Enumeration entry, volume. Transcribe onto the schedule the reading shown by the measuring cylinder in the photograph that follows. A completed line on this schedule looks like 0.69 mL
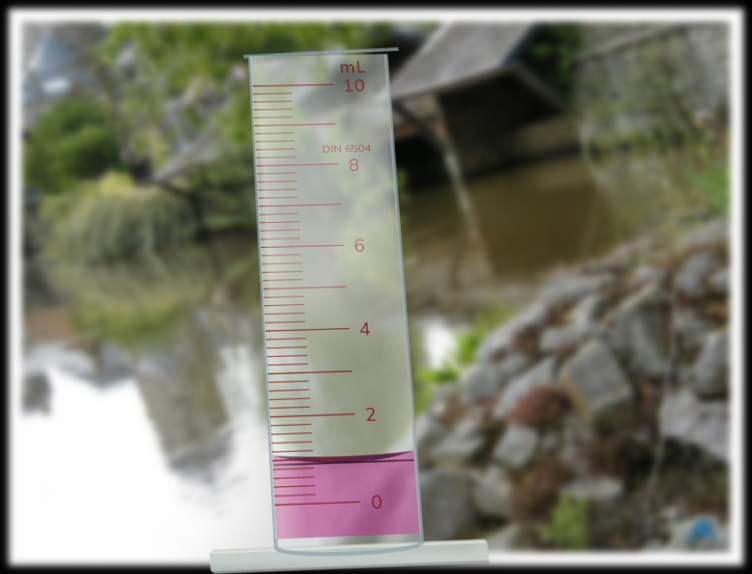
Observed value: 0.9 mL
